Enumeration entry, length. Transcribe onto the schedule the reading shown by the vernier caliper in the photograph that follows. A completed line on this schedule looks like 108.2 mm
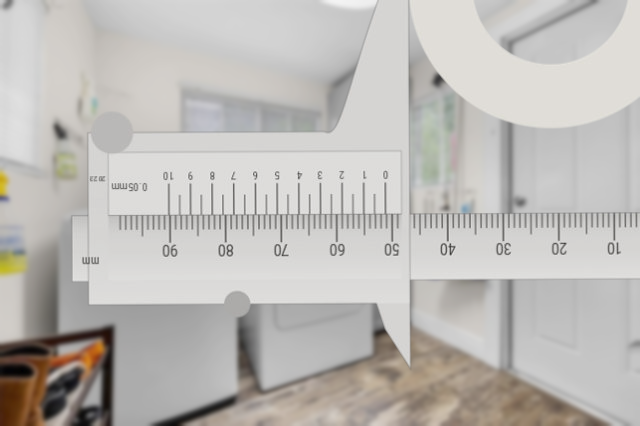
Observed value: 51.2 mm
